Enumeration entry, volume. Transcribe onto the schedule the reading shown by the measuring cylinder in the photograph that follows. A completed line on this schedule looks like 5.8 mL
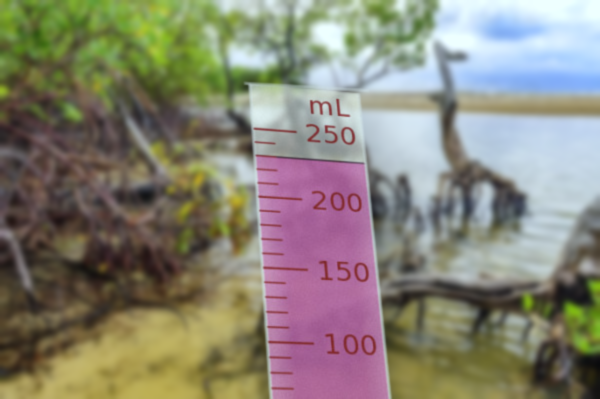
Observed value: 230 mL
